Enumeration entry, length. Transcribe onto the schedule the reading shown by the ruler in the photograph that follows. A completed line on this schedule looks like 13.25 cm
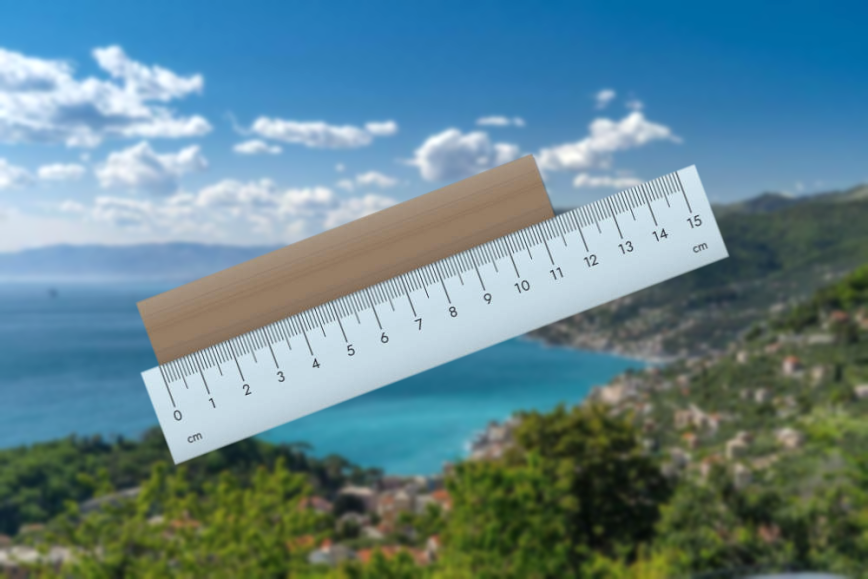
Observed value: 11.5 cm
